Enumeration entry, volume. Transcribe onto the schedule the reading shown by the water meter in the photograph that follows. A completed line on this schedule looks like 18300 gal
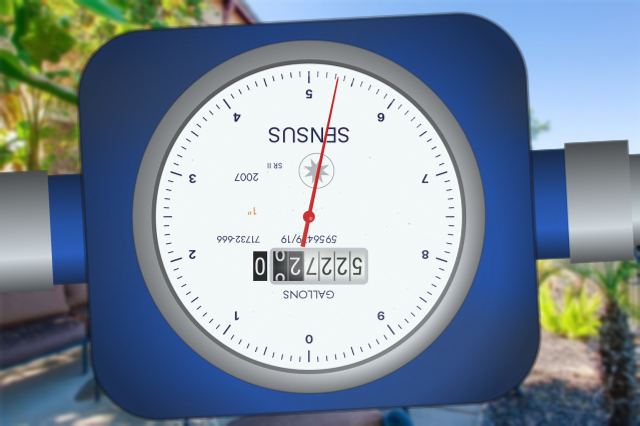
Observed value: 5227285.3 gal
